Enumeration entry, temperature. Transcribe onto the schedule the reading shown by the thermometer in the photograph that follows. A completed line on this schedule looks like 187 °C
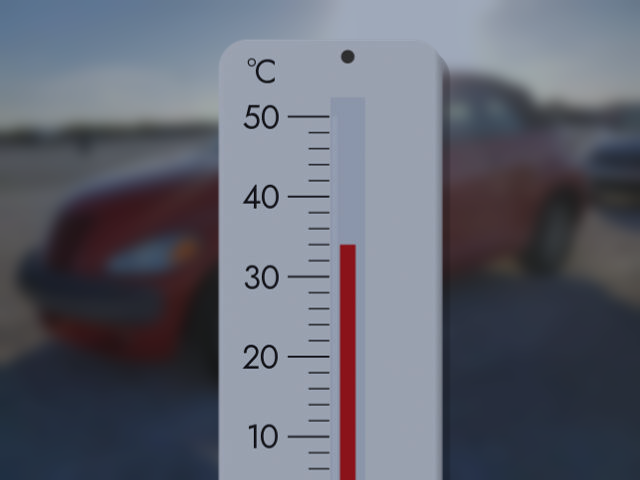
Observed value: 34 °C
